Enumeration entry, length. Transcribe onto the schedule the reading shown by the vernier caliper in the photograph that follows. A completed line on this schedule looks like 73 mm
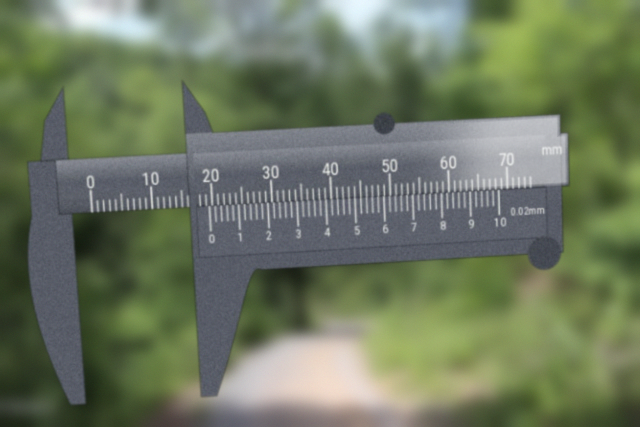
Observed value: 19.5 mm
